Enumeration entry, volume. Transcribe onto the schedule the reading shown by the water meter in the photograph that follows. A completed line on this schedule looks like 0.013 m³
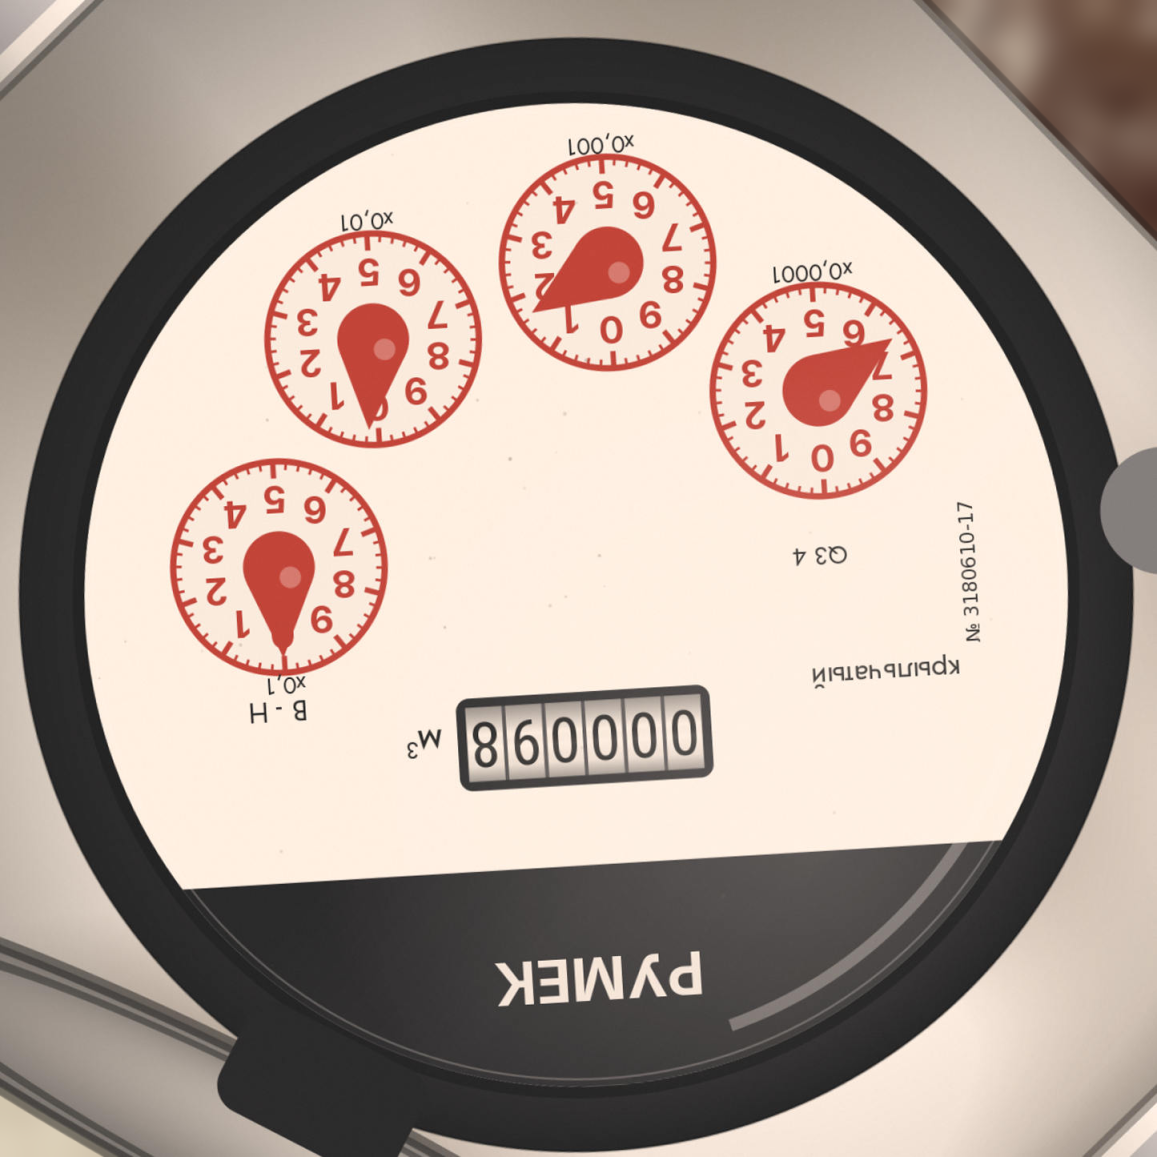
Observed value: 98.0016 m³
